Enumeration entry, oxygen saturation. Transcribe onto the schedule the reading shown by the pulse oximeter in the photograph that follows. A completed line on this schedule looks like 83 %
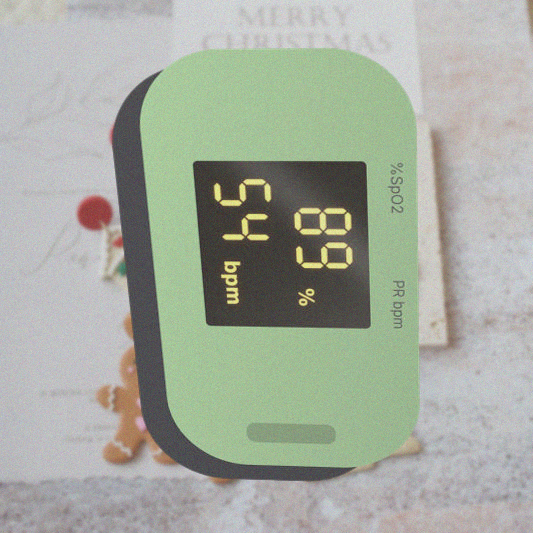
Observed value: 89 %
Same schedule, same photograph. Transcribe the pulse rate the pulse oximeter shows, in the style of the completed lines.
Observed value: 54 bpm
